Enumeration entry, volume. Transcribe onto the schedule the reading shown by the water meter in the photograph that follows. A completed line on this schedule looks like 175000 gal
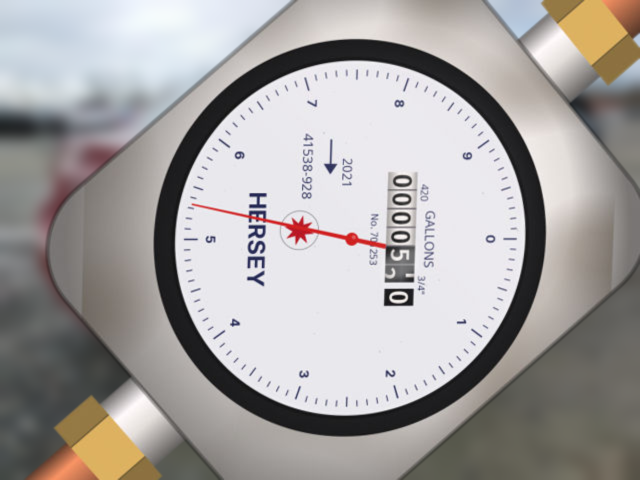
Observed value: 515.3 gal
